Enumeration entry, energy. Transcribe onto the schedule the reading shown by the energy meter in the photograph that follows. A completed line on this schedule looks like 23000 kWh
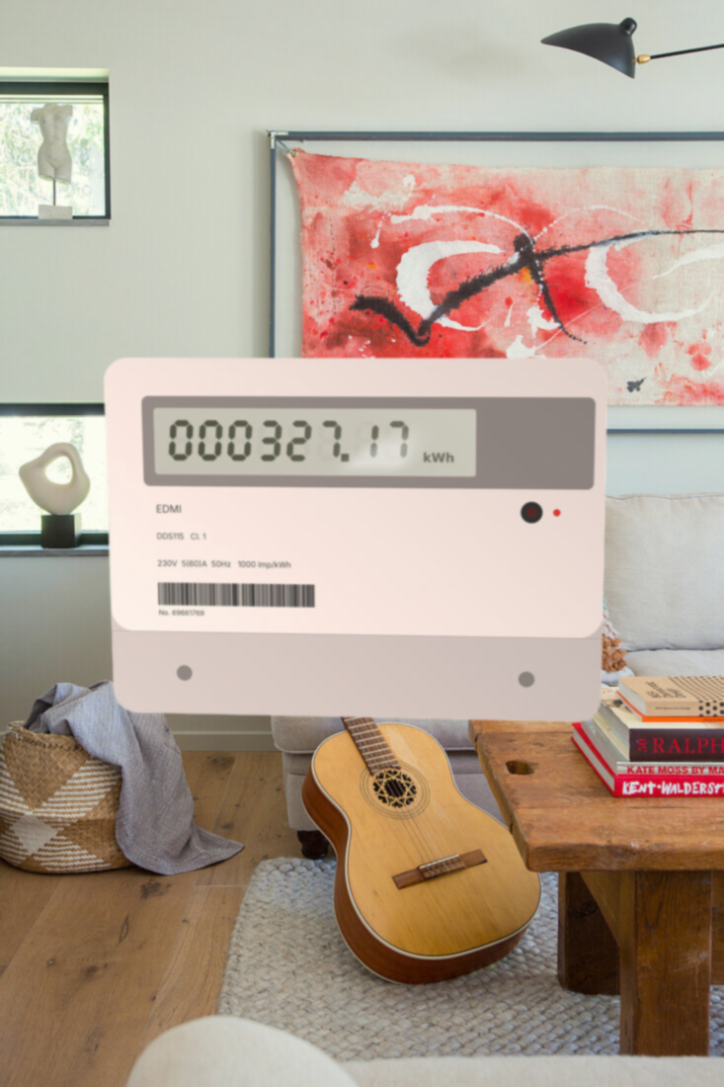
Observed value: 327.17 kWh
